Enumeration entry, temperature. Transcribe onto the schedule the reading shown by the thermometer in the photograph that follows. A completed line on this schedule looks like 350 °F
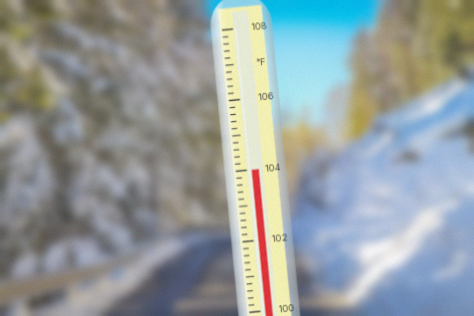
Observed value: 104 °F
